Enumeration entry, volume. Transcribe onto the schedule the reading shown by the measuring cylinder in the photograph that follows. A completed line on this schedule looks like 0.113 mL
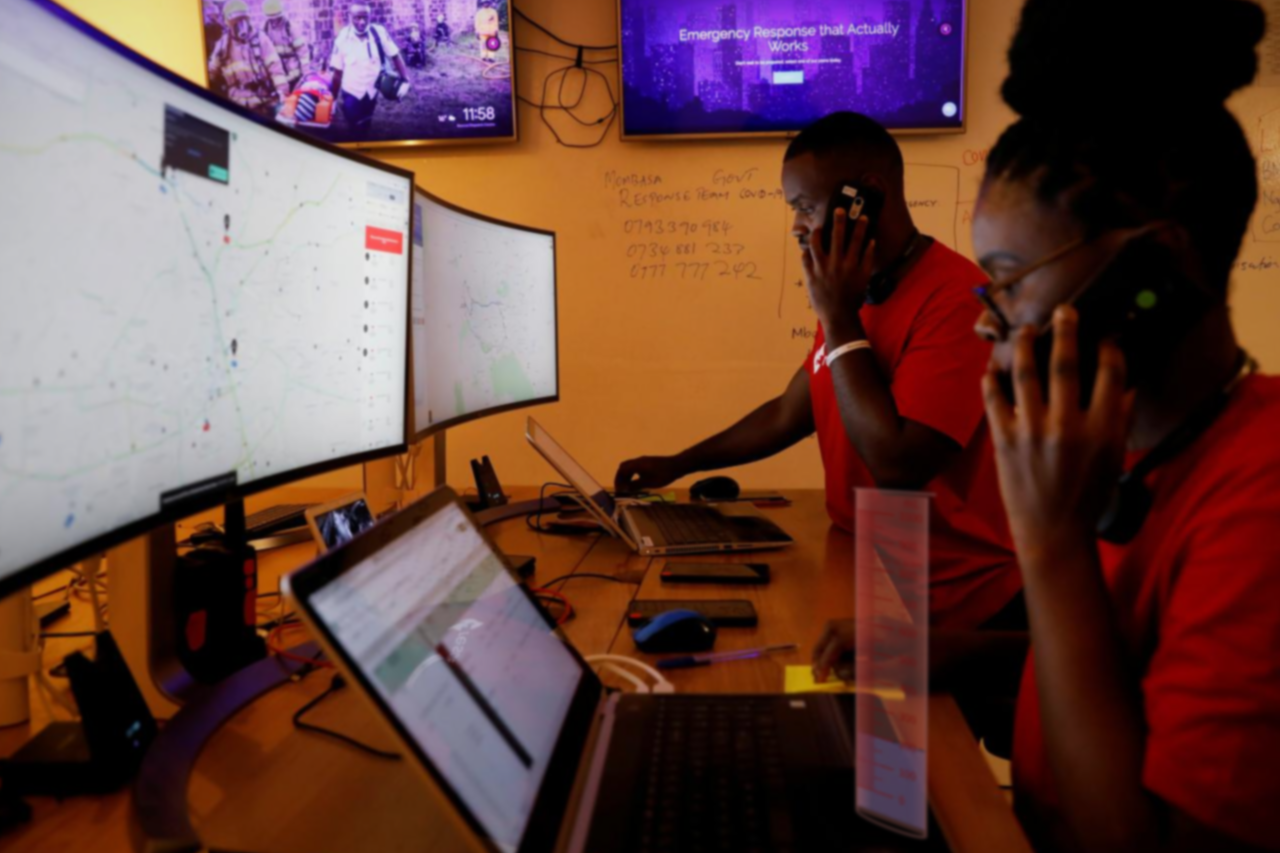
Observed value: 200 mL
